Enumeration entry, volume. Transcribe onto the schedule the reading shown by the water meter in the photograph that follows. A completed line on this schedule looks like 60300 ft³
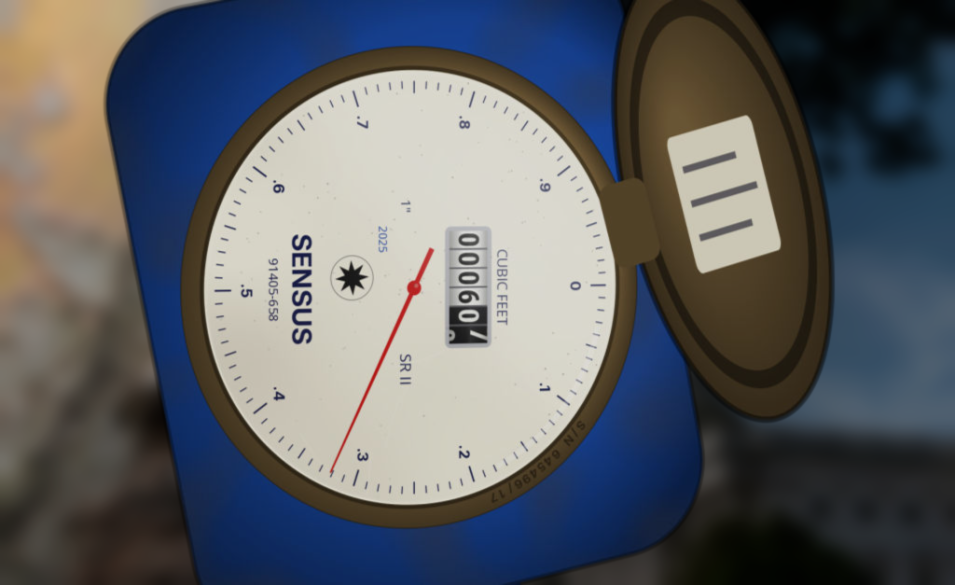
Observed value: 607.32 ft³
